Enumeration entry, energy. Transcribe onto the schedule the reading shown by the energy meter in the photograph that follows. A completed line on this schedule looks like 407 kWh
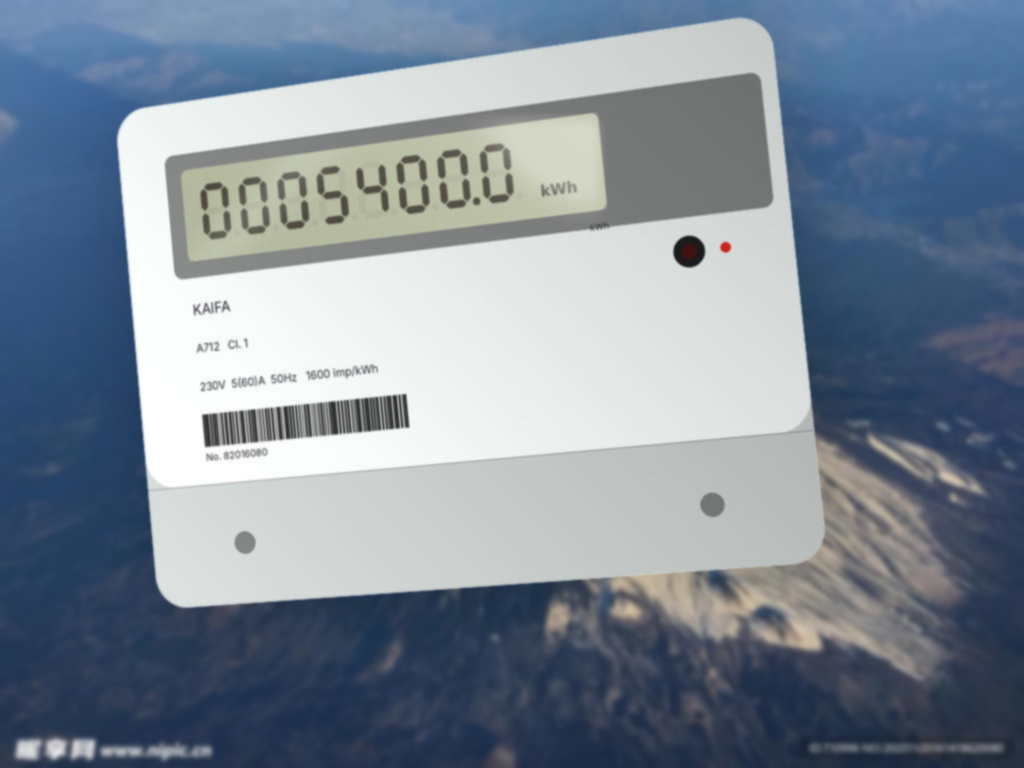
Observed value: 5400.0 kWh
